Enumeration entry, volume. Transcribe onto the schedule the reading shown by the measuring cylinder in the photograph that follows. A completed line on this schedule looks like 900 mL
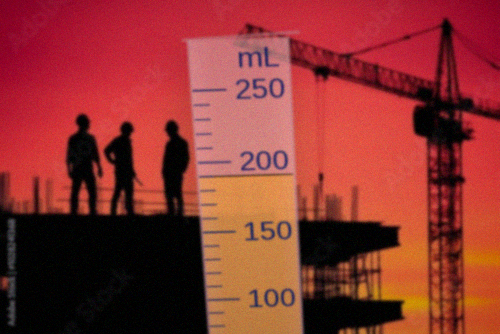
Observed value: 190 mL
